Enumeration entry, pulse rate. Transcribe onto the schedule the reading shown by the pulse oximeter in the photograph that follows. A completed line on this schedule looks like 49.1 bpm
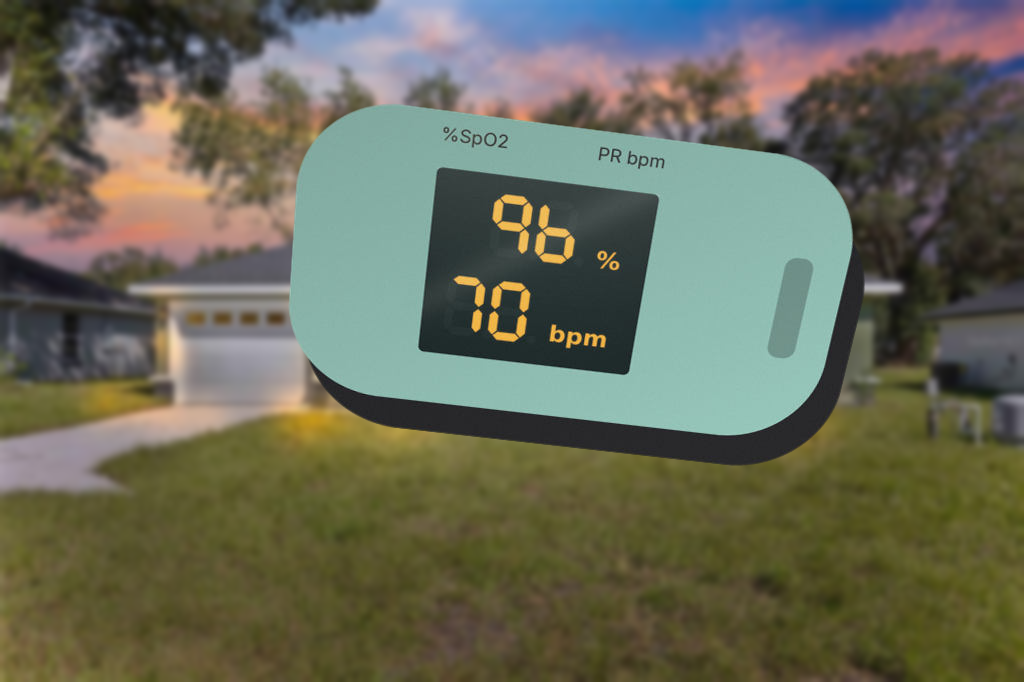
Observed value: 70 bpm
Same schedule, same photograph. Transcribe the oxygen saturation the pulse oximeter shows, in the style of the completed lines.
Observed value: 96 %
